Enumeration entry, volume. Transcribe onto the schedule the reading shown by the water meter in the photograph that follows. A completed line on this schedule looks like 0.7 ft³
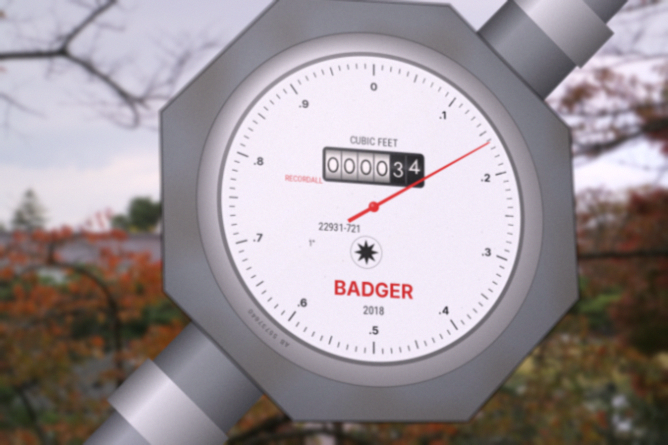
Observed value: 34.16 ft³
